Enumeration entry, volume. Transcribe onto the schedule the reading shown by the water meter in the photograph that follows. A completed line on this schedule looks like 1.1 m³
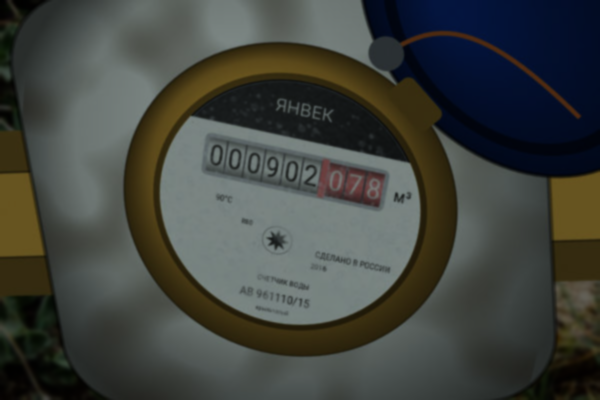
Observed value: 902.078 m³
